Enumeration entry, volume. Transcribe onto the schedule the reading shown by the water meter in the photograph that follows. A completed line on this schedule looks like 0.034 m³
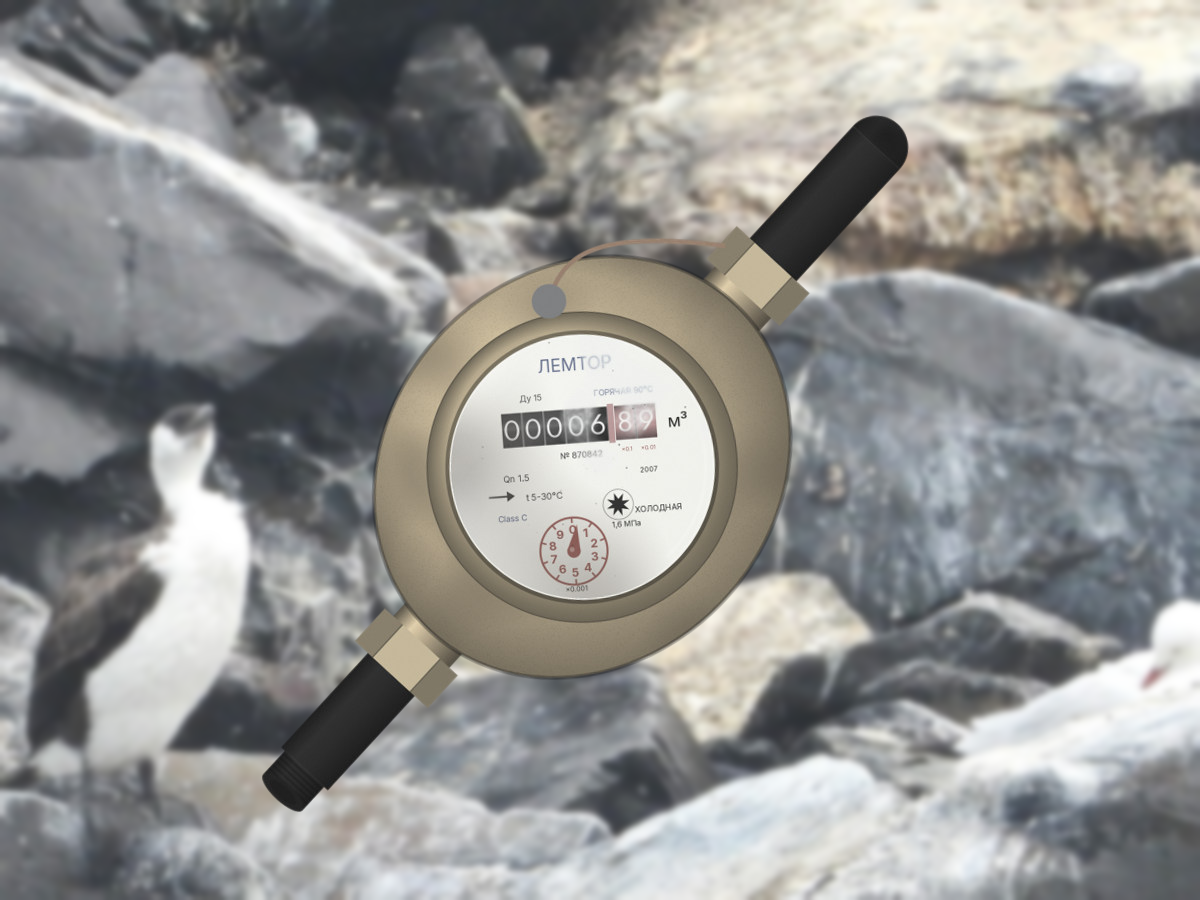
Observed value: 6.890 m³
